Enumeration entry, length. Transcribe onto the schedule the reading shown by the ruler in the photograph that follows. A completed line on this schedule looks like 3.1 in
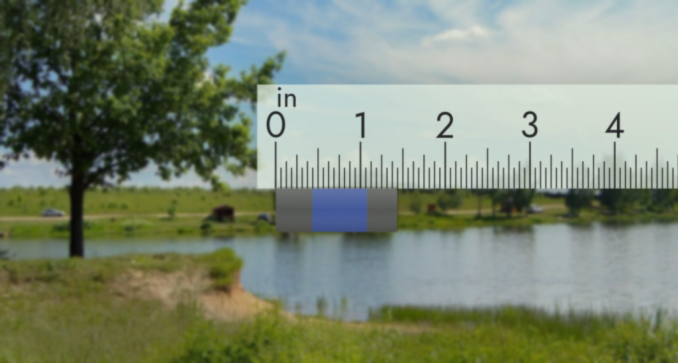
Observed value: 1.4375 in
